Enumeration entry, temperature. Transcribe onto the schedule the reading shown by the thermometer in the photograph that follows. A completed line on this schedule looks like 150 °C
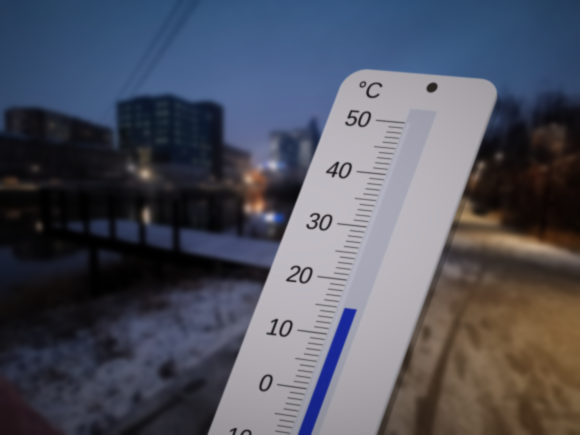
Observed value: 15 °C
